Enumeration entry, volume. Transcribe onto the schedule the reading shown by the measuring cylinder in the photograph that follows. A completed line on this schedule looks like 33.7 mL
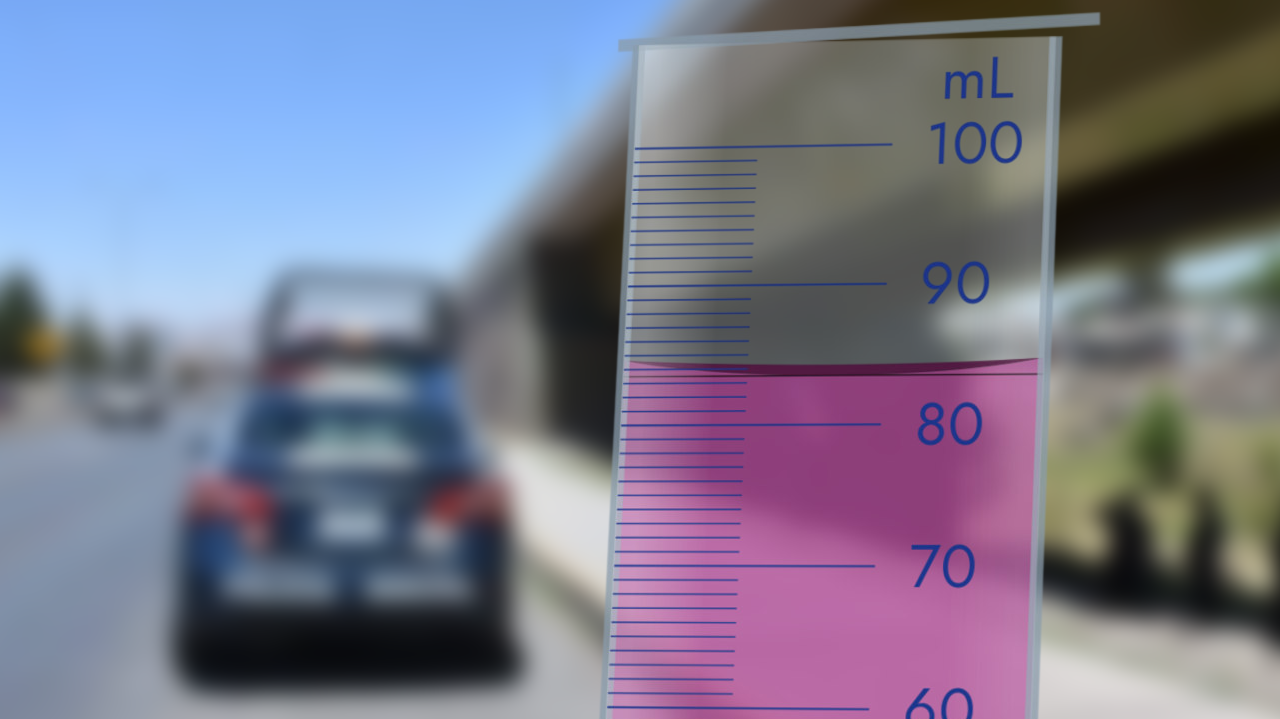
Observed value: 83.5 mL
